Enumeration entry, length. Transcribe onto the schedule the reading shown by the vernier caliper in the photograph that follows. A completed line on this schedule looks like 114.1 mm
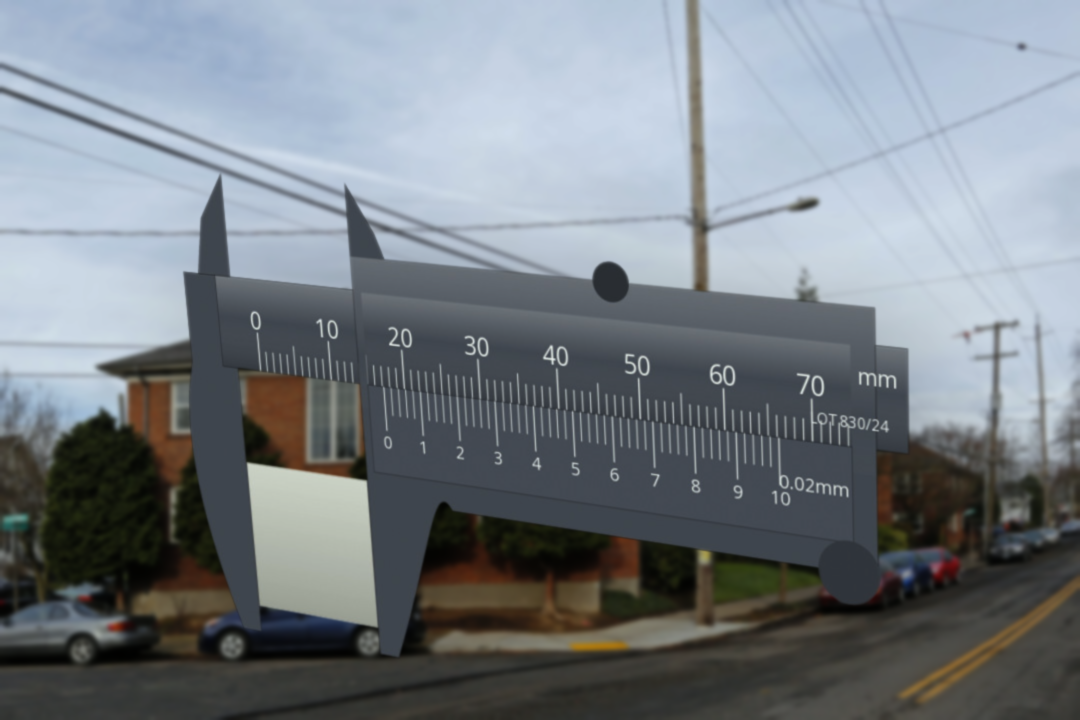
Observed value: 17.2 mm
